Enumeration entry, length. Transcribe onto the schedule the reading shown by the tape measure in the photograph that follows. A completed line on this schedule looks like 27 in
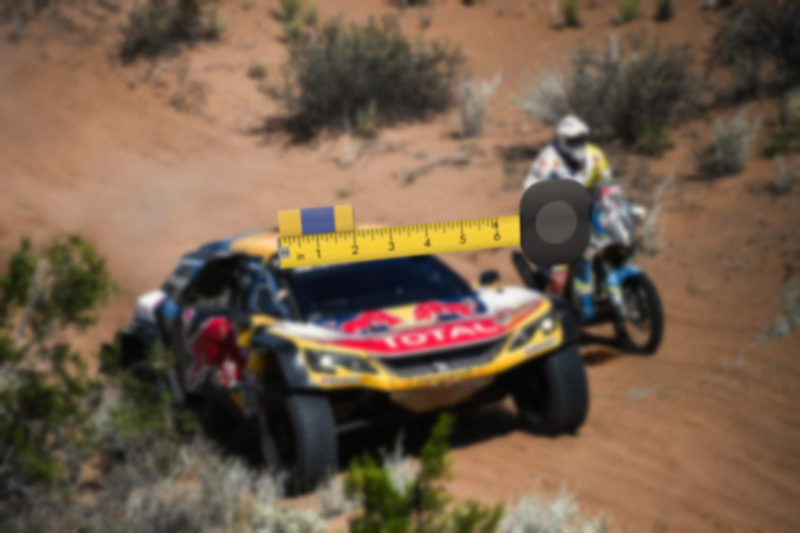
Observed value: 2 in
